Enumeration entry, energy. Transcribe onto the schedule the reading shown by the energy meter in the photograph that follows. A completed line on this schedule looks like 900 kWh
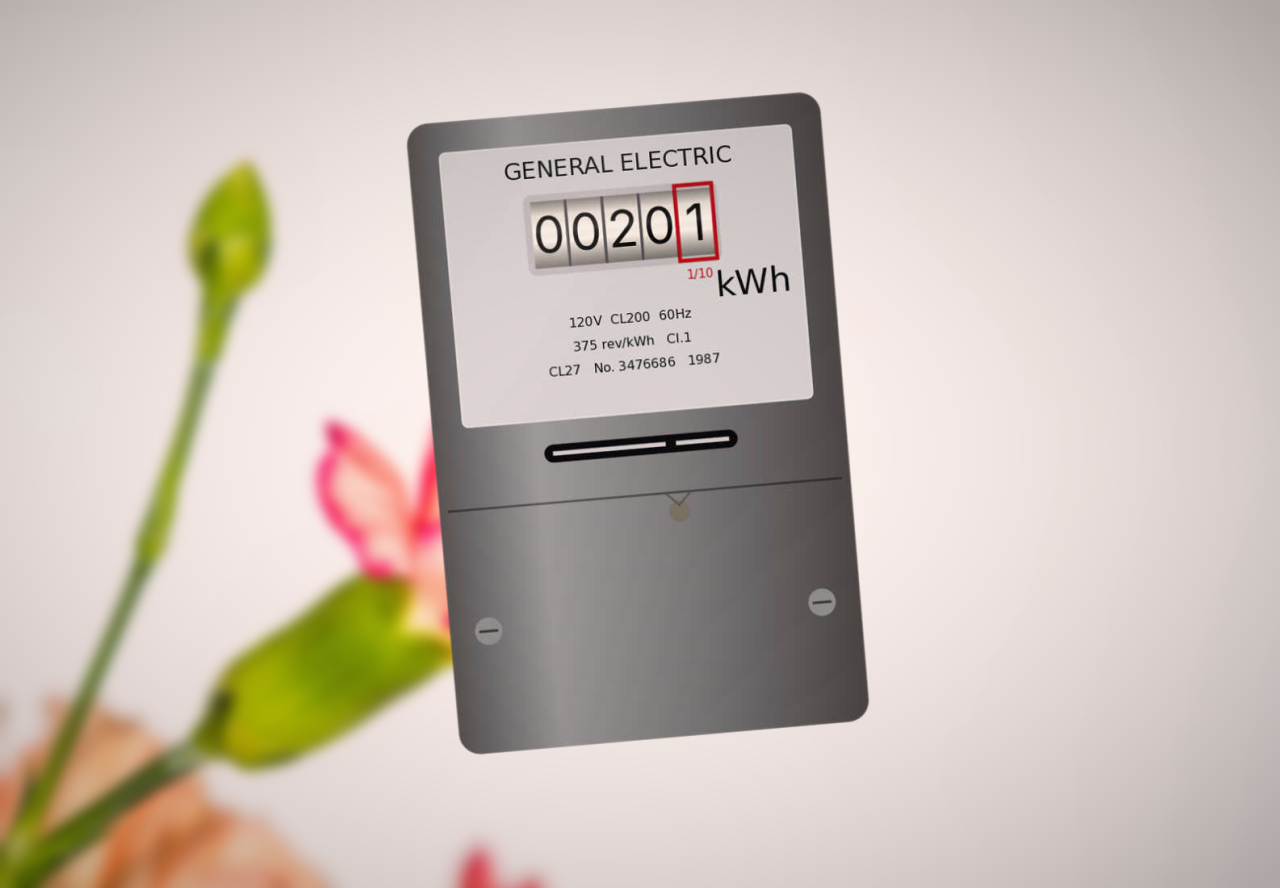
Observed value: 20.1 kWh
